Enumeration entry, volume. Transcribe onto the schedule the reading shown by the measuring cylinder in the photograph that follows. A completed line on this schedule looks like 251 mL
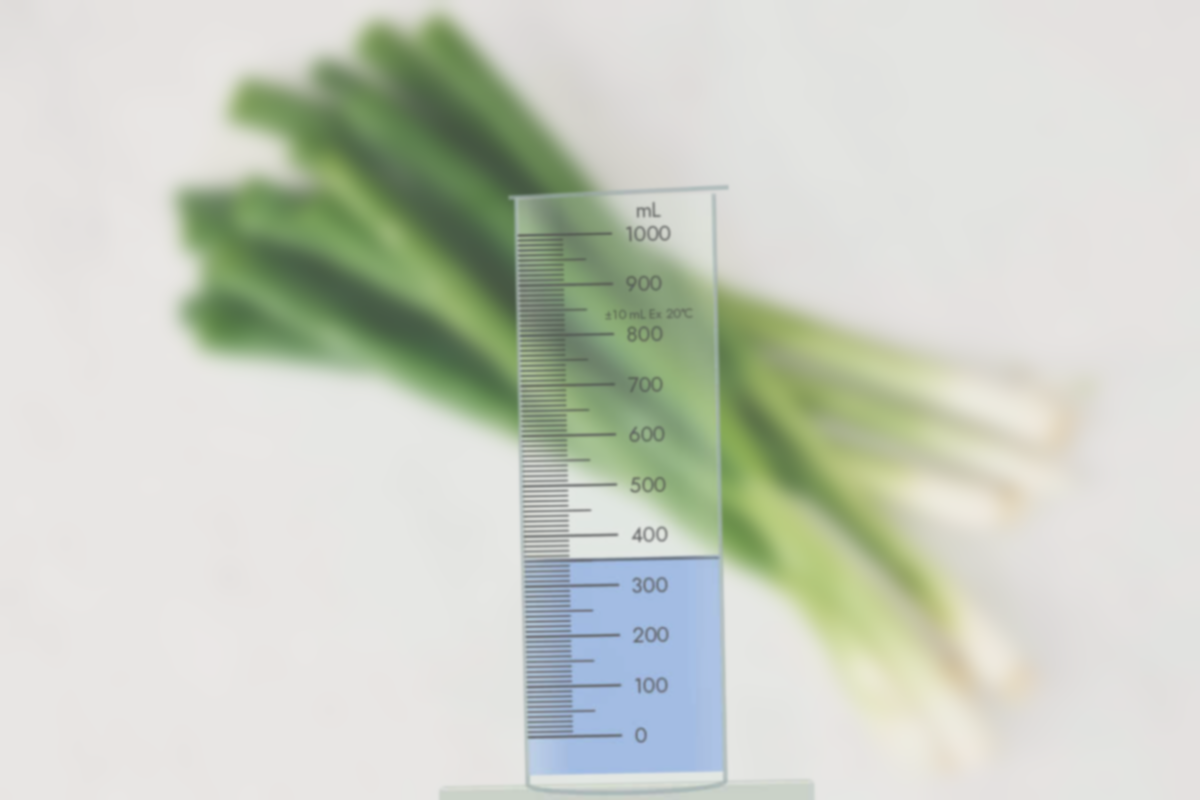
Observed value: 350 mL
